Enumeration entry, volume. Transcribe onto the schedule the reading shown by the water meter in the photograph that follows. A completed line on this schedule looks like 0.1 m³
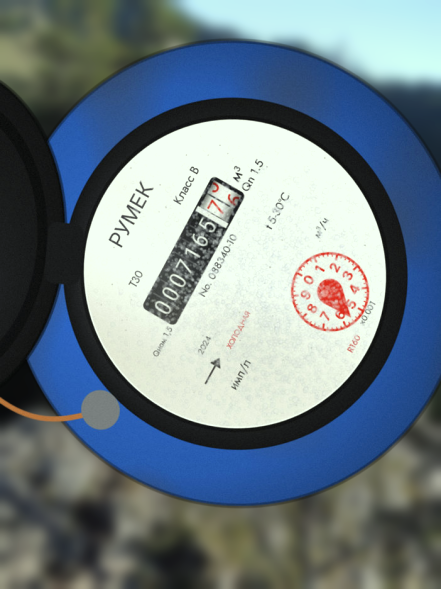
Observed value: 7165.755 m³
